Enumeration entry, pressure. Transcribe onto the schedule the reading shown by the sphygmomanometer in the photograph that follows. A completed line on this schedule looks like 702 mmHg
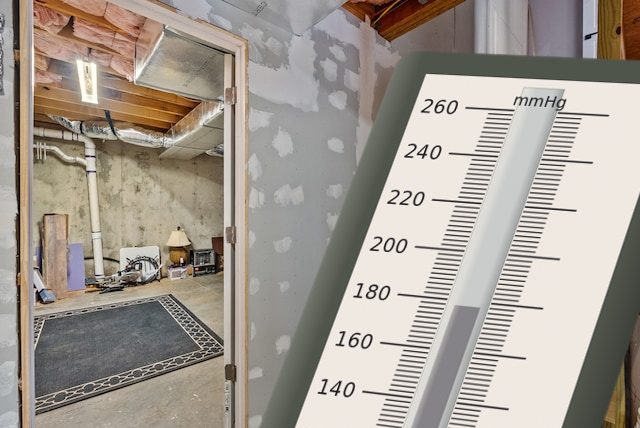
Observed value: 178 mmHg
